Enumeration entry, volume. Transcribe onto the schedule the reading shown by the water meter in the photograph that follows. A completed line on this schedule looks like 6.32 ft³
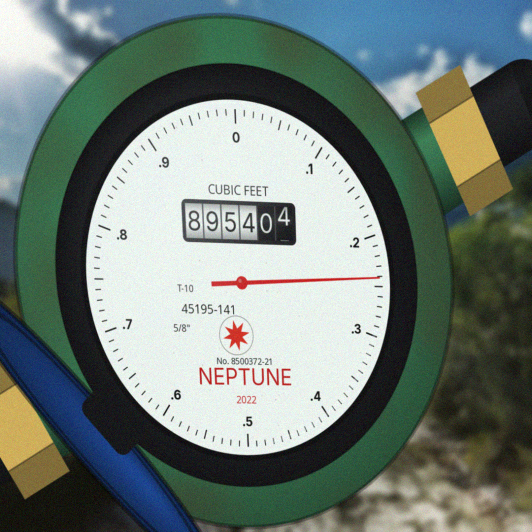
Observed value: 895404.24 ft³
